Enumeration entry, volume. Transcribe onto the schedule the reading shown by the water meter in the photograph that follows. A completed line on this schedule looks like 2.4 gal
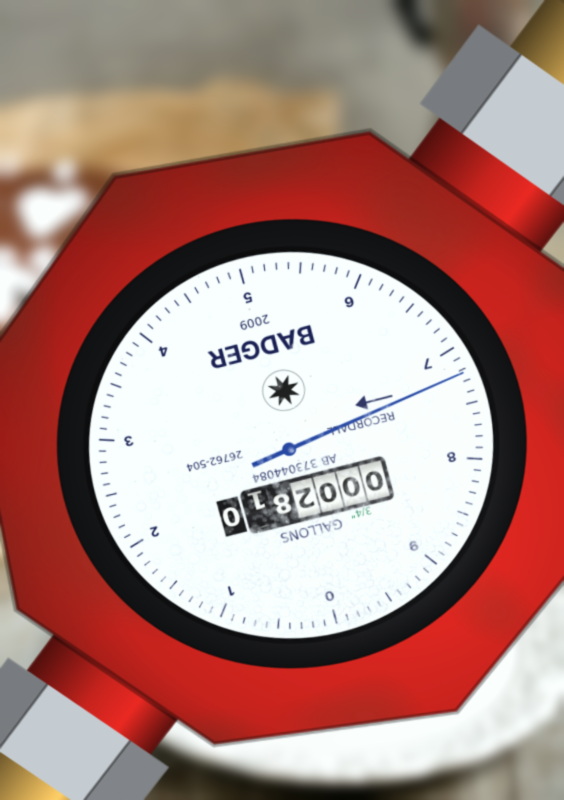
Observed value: 2807.2 gal
